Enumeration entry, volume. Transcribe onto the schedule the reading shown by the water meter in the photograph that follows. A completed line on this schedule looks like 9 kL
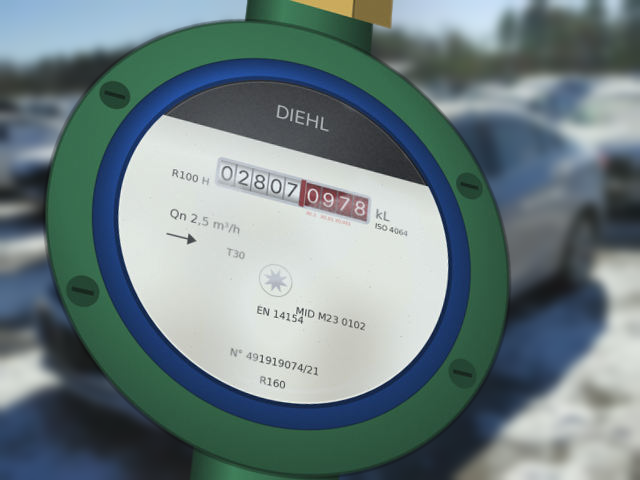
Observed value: 2807.0978 kL
